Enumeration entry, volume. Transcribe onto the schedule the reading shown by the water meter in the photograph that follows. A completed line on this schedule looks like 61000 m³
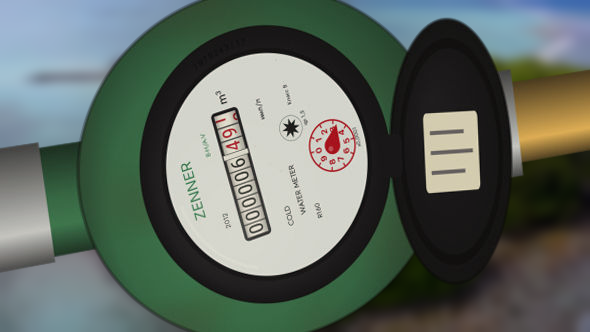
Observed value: 6.4913 m³
